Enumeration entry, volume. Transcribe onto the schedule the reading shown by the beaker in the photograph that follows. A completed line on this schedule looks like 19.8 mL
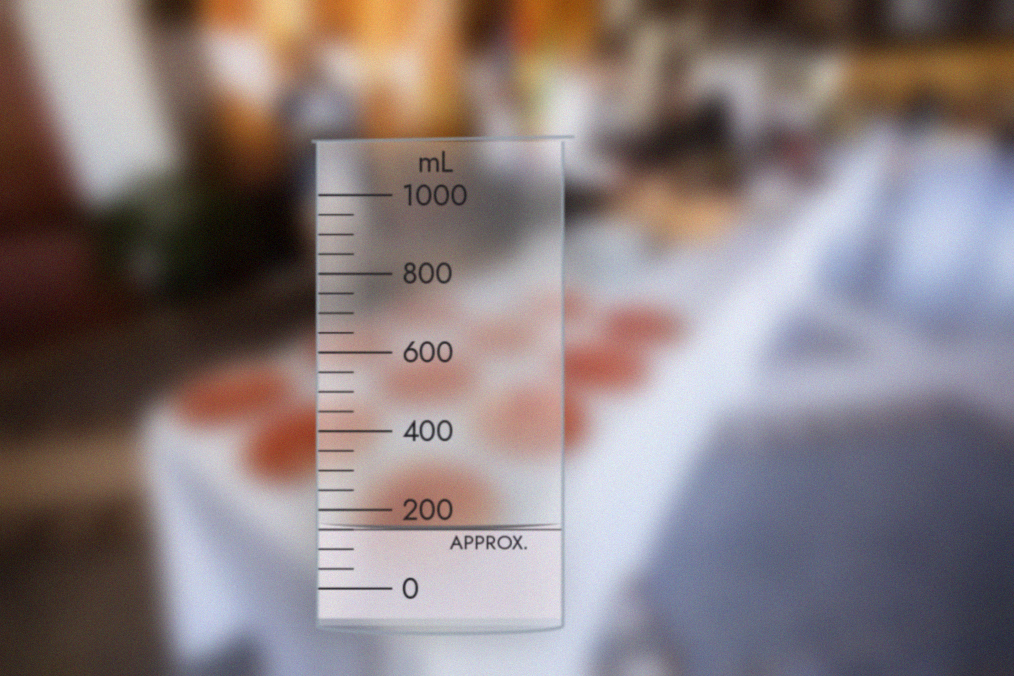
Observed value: 150 mL
